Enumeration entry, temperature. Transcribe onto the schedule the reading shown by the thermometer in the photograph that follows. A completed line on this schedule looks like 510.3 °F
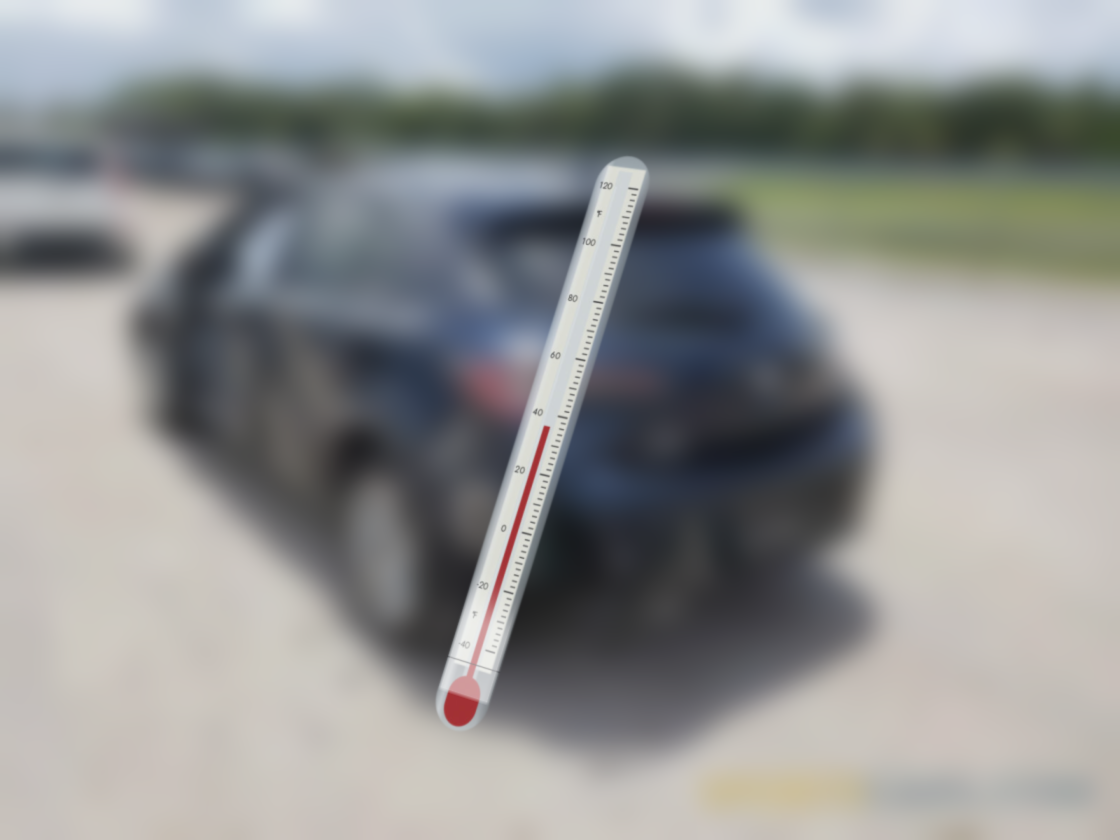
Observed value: 36 °F
